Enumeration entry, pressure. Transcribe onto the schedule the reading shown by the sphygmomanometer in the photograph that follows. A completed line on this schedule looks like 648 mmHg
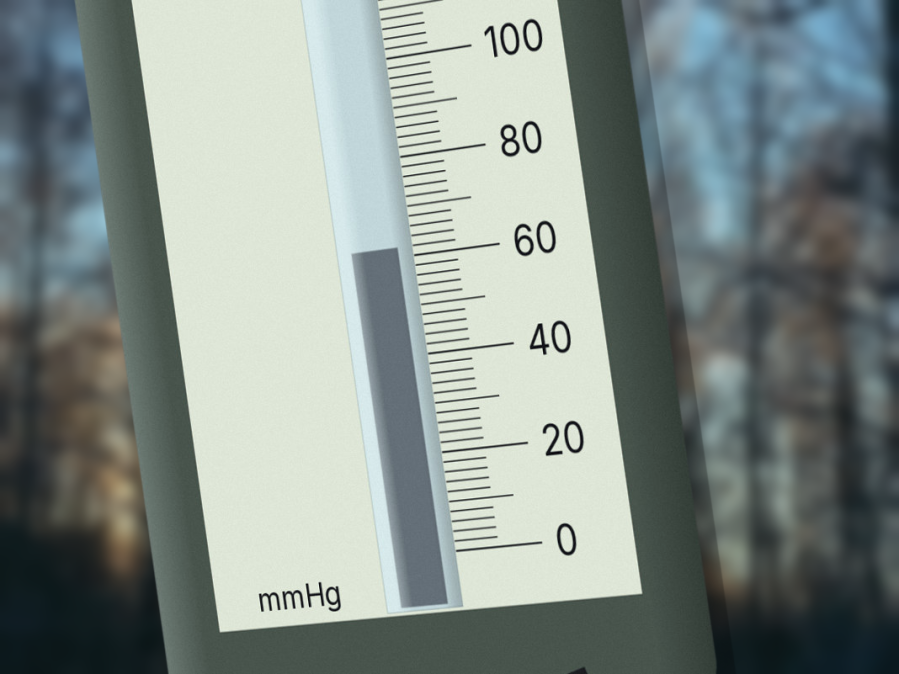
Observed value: 62 mmHg
